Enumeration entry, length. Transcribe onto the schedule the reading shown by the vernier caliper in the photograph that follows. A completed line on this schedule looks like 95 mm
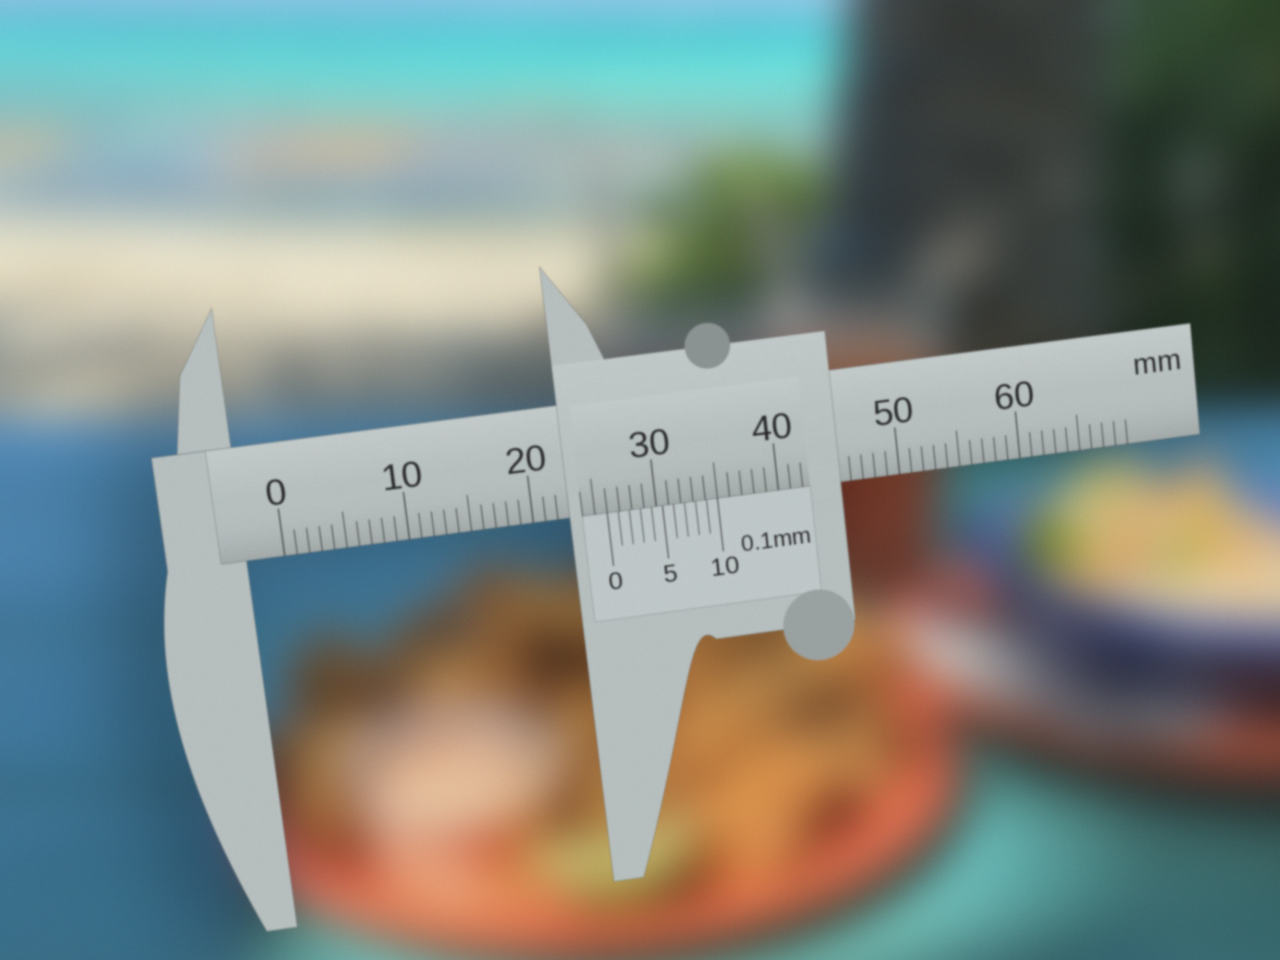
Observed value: 26.0 mm
